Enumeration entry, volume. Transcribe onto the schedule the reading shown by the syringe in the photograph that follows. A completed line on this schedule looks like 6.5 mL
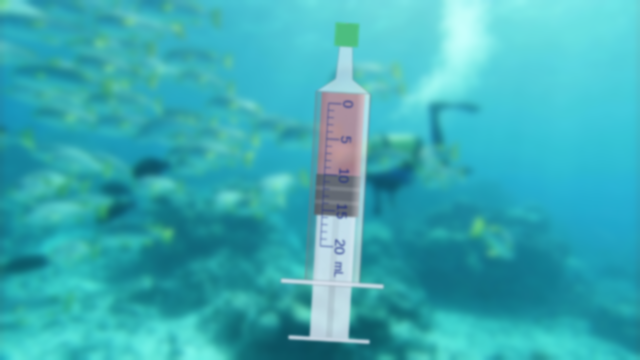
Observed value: 10 mL
